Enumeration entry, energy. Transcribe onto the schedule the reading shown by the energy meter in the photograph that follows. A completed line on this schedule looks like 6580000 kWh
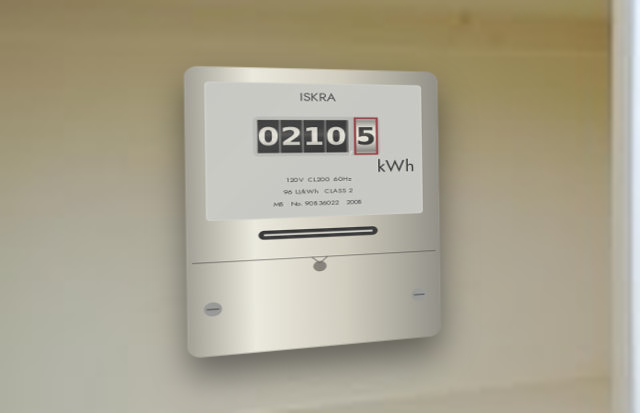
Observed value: 210.5 kWh
